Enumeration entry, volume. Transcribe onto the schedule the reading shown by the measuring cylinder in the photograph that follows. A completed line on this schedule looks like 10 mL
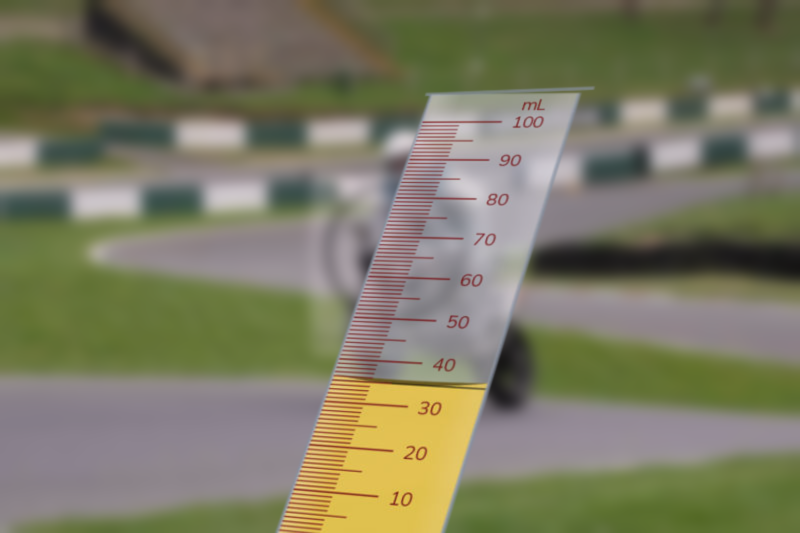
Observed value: 35 mL
